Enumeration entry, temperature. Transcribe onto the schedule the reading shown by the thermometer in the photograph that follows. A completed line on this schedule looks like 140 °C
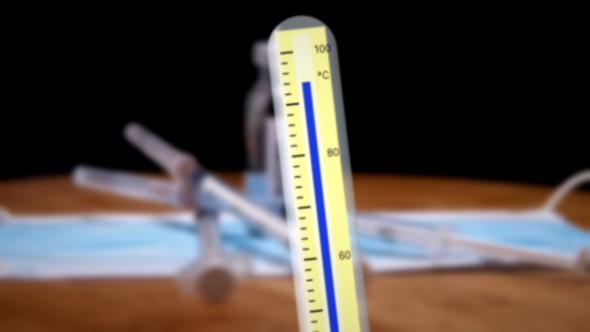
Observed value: 94 °C
